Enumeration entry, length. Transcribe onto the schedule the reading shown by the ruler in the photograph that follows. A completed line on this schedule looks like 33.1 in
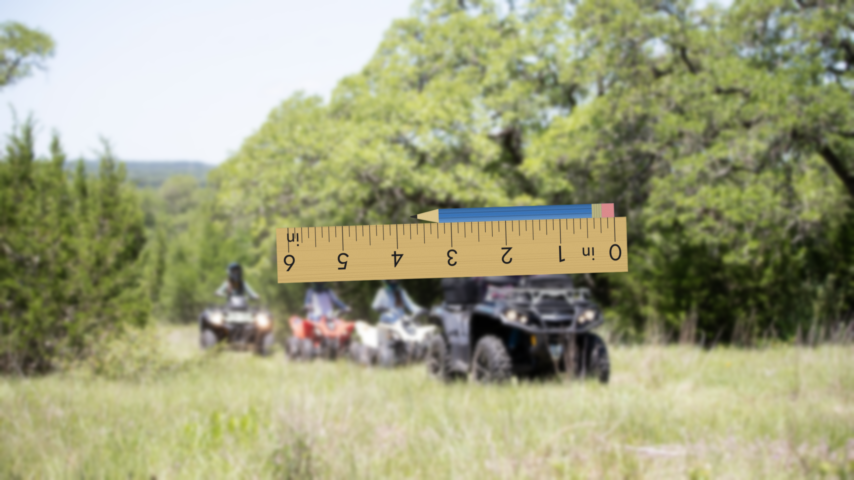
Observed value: 3.75 in
